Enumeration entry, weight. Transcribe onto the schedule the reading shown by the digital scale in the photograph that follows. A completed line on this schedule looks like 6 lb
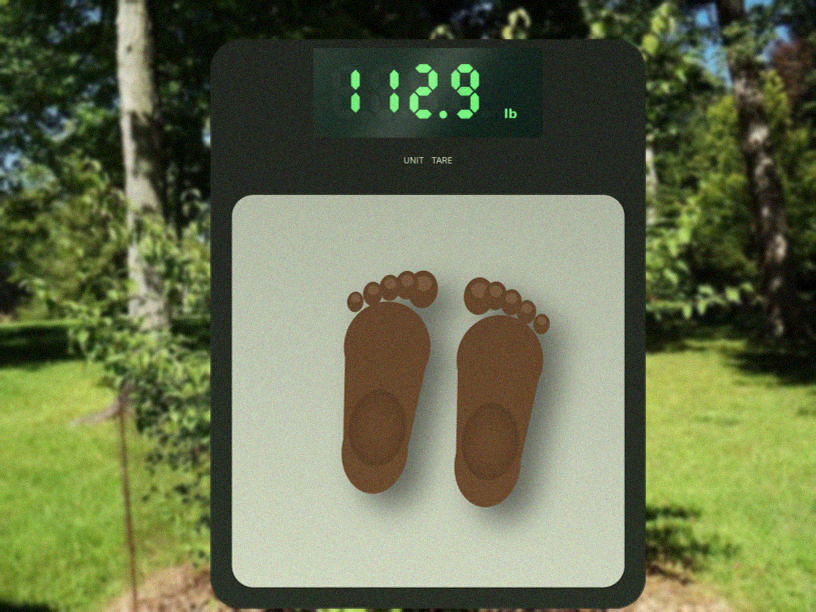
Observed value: 112.9 lb
